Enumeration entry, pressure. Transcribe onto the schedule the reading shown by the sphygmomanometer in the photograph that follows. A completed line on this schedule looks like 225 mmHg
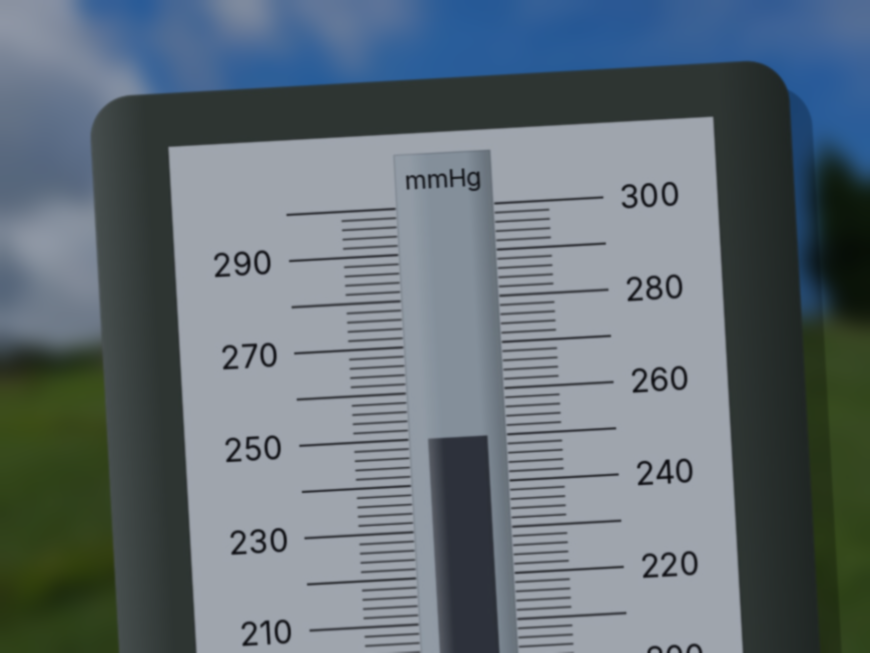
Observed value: 250 mmHg
